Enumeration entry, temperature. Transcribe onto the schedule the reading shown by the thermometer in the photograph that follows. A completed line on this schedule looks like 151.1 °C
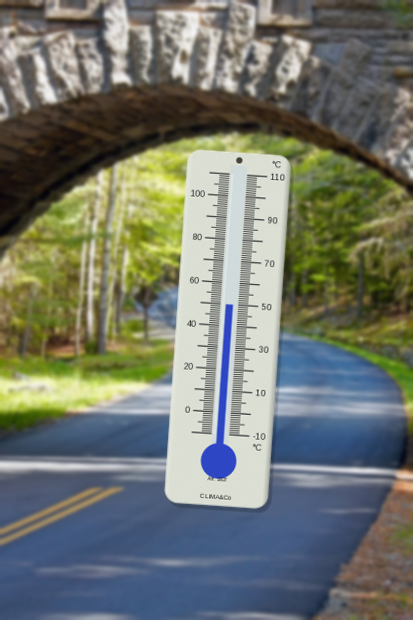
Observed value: 50 °C
